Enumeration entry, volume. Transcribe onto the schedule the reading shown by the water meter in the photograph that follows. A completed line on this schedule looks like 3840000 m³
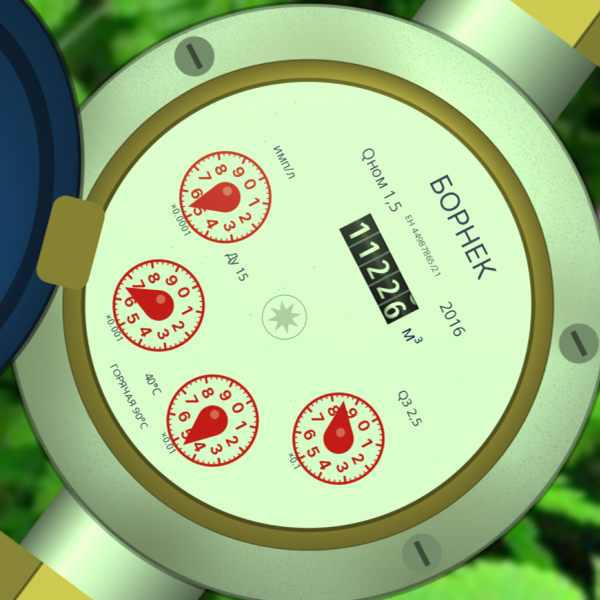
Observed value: 11225.8465 m³
